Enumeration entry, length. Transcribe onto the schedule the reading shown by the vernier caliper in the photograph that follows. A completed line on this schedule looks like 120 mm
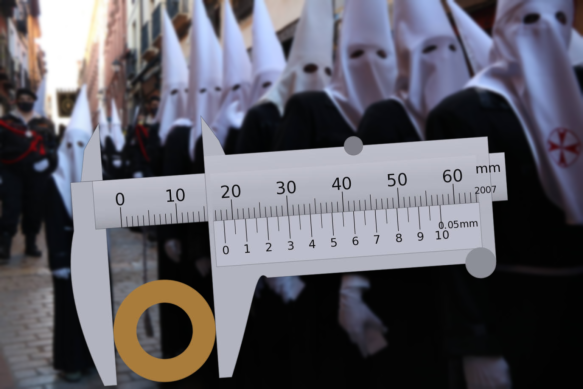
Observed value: 18.4 mm
